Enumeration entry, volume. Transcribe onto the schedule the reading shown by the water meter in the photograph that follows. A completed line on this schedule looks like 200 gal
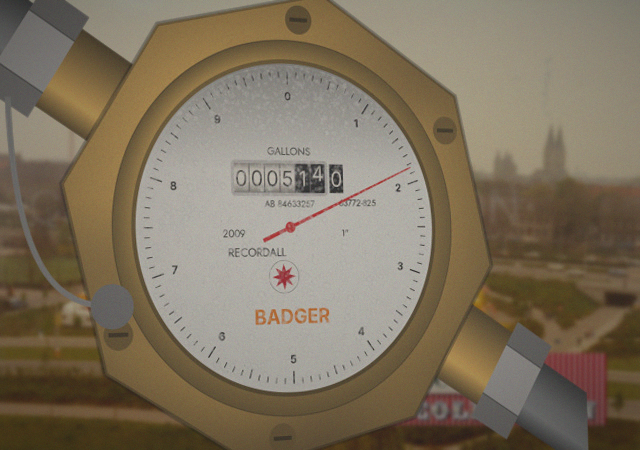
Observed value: 5141.8 gal
